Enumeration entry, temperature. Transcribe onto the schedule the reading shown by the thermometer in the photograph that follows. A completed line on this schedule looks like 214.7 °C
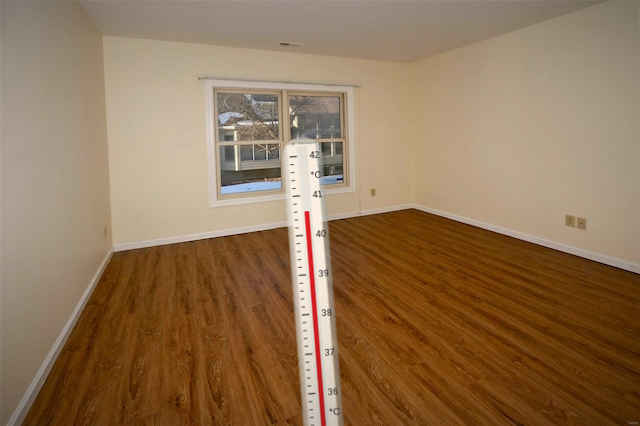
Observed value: 40.6 °C
